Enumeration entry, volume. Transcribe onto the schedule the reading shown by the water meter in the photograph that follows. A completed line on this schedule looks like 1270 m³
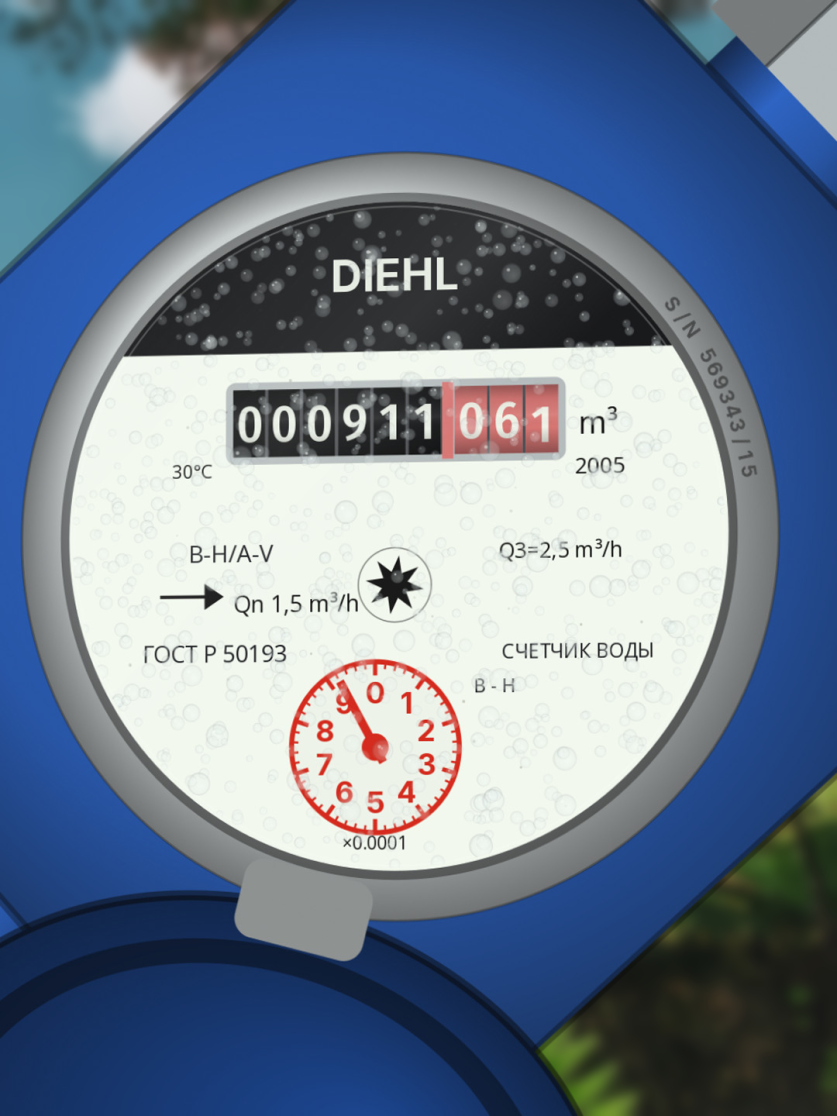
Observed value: 911.0609 m³
